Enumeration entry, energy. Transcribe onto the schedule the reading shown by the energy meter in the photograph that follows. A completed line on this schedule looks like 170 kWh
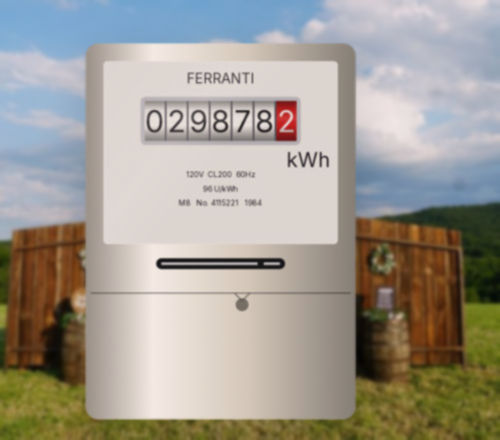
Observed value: 29878.2 kWh
